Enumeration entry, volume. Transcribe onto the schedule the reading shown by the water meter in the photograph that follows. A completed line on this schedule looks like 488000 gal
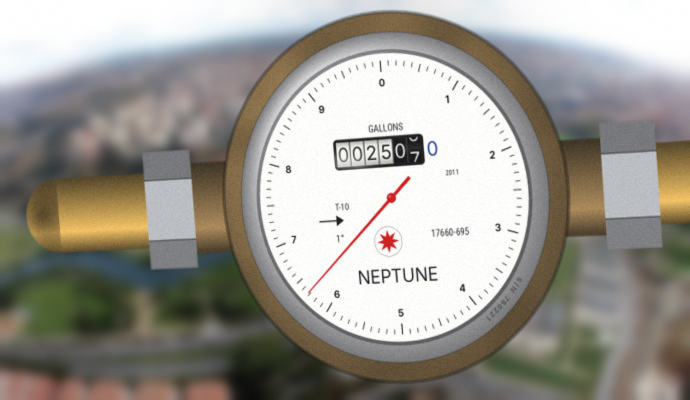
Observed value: 25066.3 gal
